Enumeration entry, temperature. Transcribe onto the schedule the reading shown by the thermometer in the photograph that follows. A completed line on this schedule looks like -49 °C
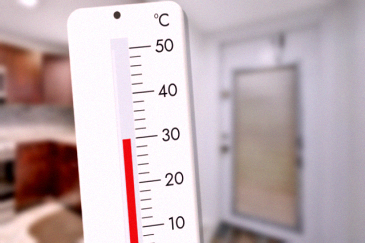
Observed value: 30 °C
